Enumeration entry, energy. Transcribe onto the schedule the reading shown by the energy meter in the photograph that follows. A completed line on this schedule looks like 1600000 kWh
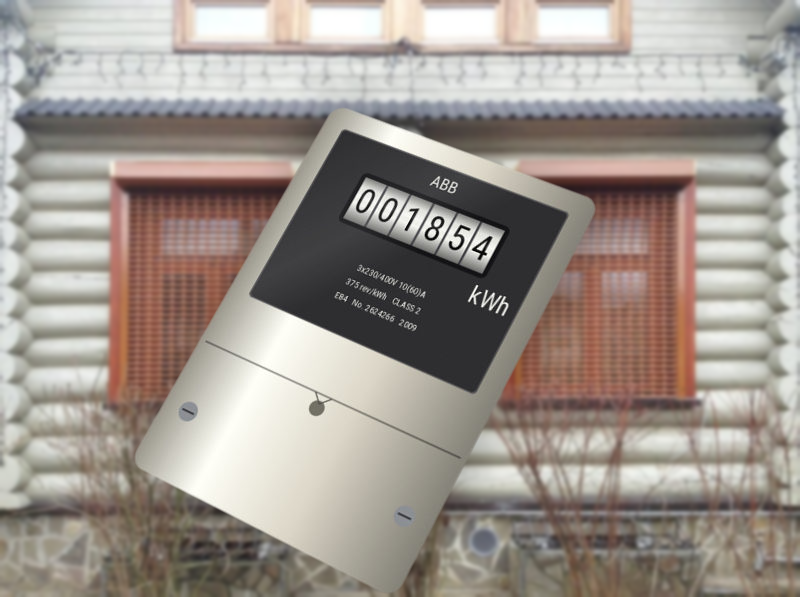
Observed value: 1854 kWh
